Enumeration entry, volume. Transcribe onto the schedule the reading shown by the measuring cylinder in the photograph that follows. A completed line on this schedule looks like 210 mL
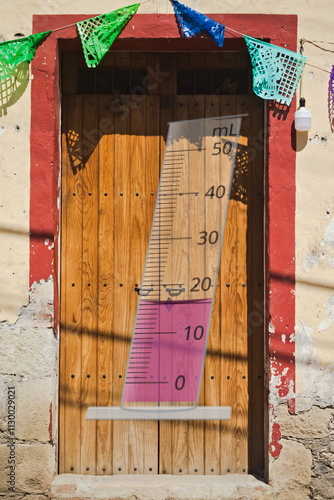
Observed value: 16 mL
